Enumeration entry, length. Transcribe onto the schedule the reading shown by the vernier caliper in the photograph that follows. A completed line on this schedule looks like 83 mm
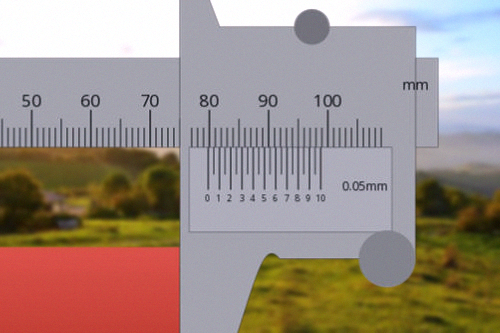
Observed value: 79.8 mm
